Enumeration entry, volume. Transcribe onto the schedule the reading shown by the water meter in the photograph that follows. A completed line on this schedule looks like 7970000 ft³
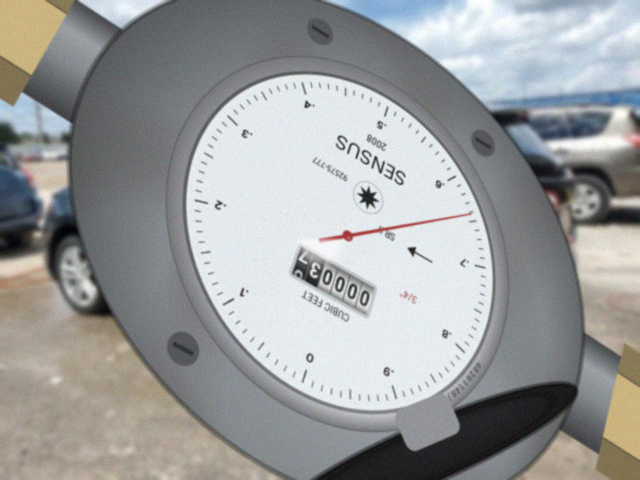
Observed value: 36.64 ft³
